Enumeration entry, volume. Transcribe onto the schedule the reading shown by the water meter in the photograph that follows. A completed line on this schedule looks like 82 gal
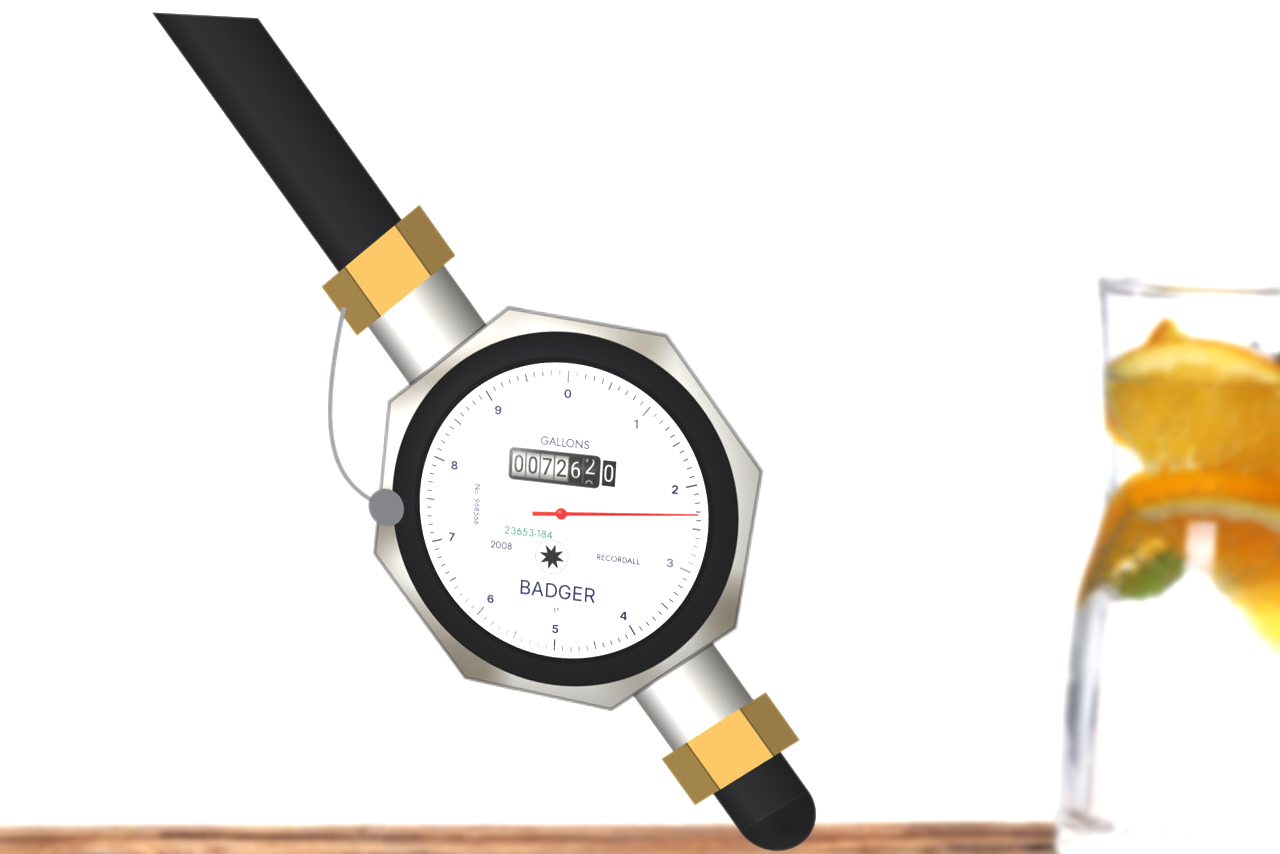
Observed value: 72622.3 gal
